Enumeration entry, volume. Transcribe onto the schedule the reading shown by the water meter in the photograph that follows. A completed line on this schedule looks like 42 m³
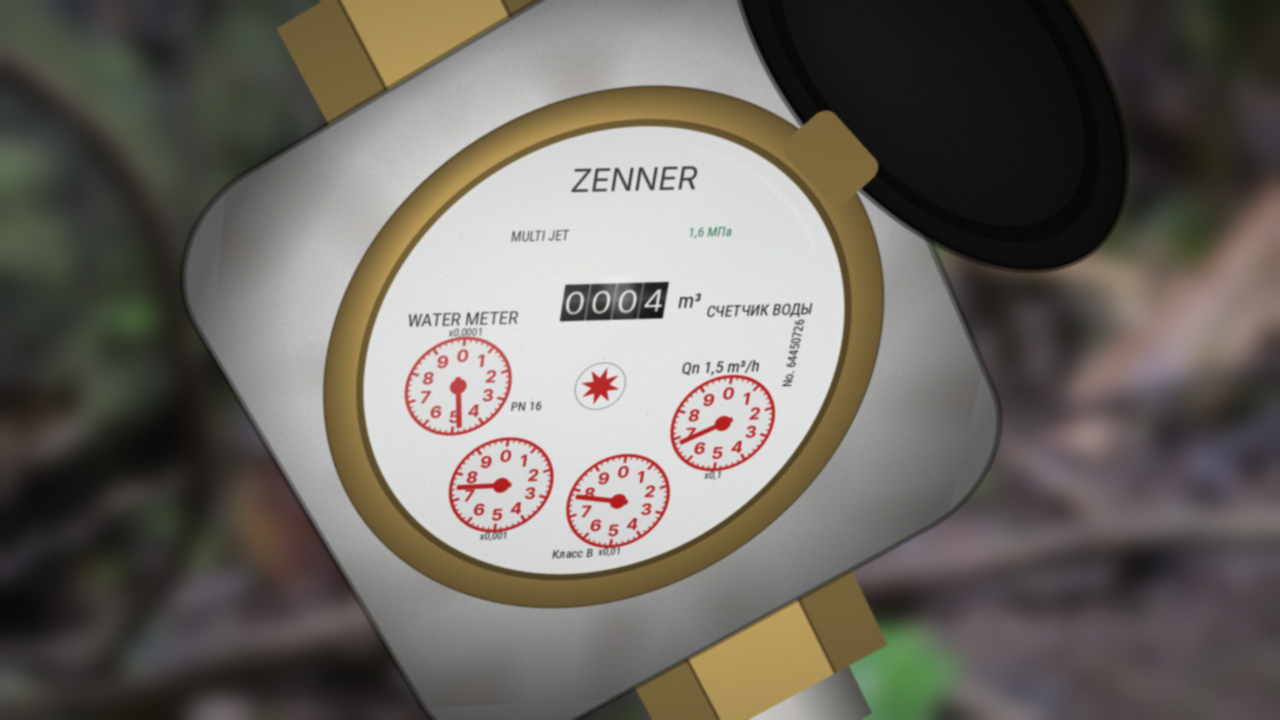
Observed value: 4.6774 m³
